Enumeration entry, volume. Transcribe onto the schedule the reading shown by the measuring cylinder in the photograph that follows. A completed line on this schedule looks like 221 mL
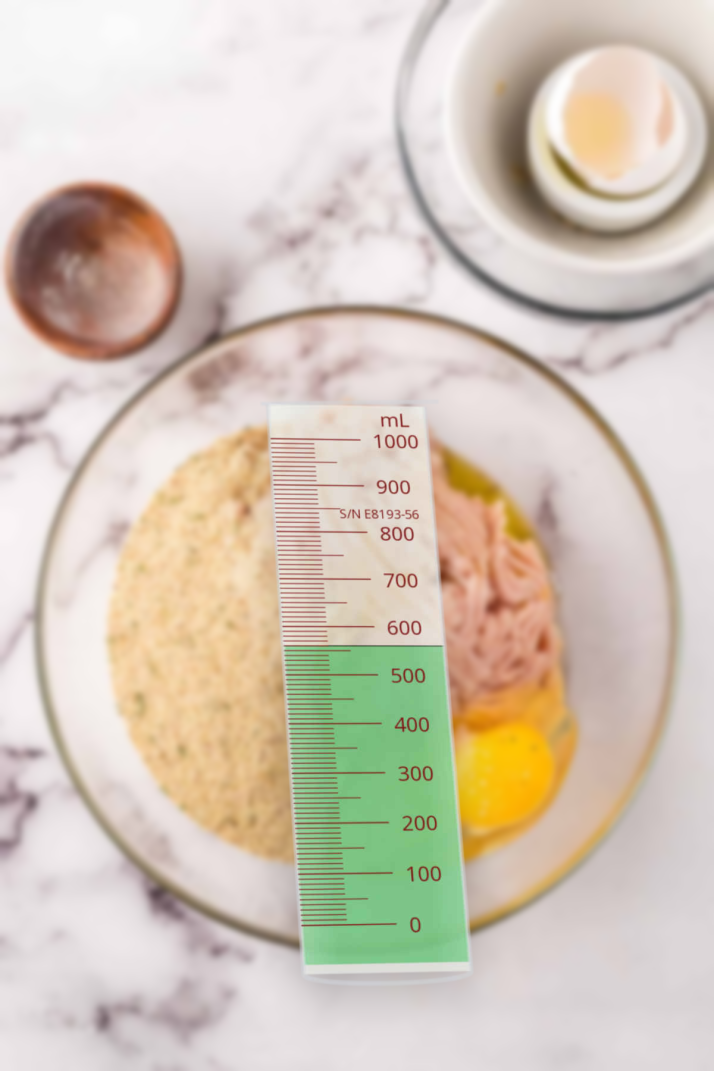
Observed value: 560 mL
